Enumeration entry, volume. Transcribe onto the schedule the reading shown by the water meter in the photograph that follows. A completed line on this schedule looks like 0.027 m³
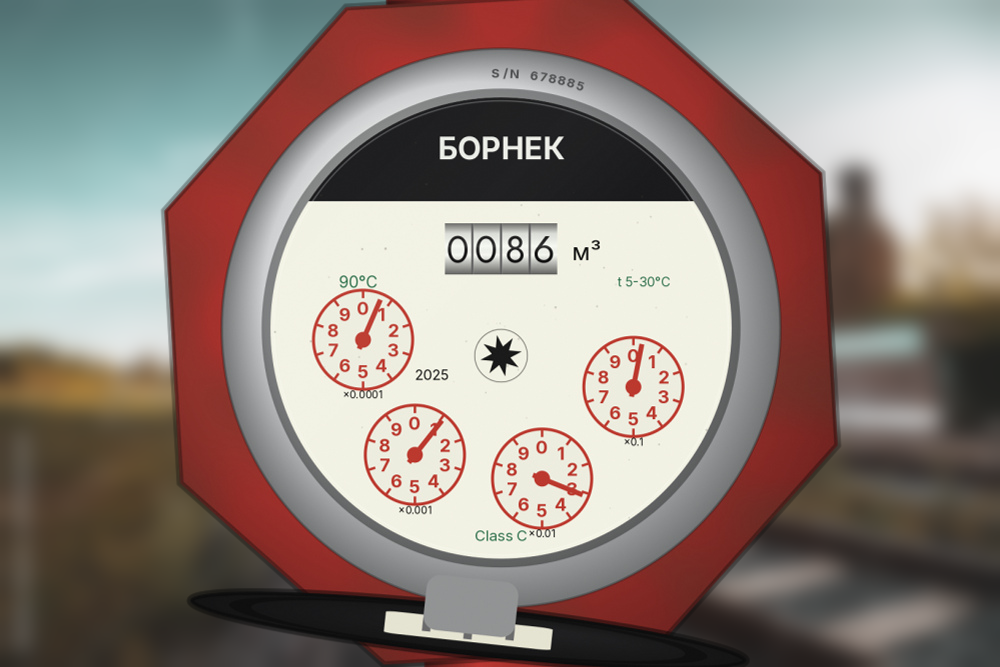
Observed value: 86.0310 m³
